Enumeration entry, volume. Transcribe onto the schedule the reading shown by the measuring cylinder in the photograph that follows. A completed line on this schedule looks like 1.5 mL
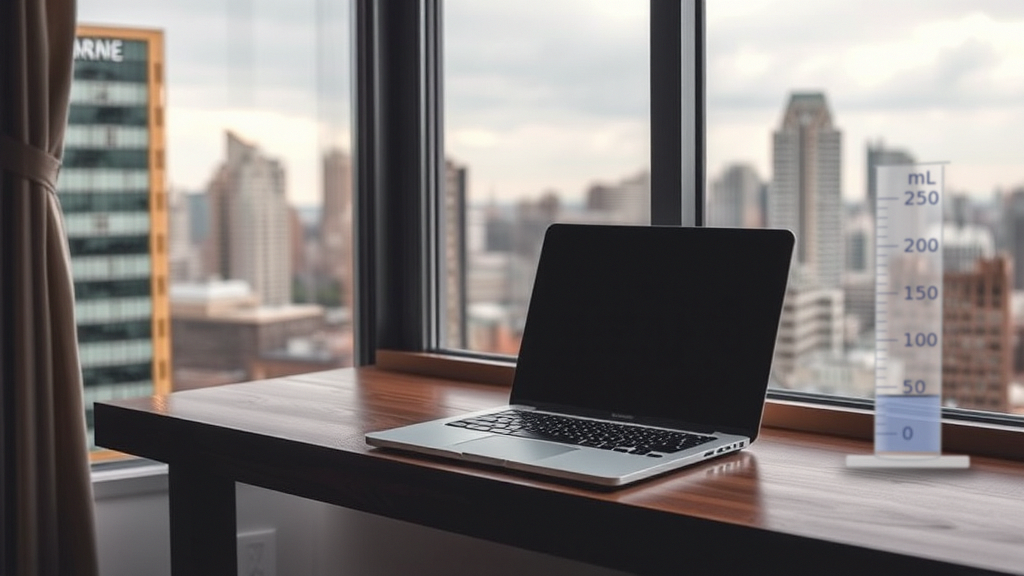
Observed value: 40 mL
